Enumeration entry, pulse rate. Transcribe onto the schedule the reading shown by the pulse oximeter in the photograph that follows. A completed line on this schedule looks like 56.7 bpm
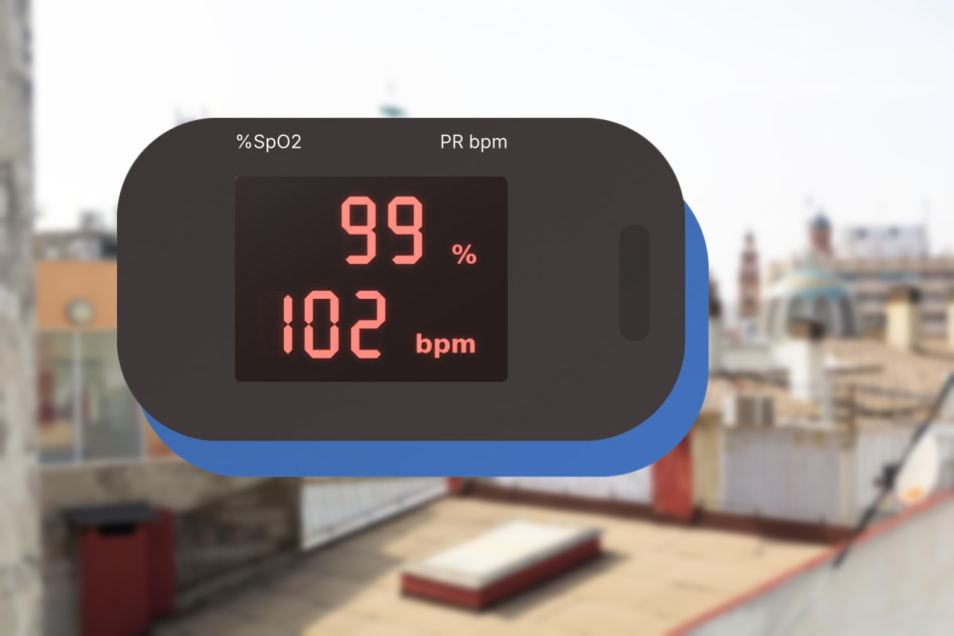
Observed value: 102 bpm
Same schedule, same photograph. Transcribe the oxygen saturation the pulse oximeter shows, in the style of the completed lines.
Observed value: 99 %
